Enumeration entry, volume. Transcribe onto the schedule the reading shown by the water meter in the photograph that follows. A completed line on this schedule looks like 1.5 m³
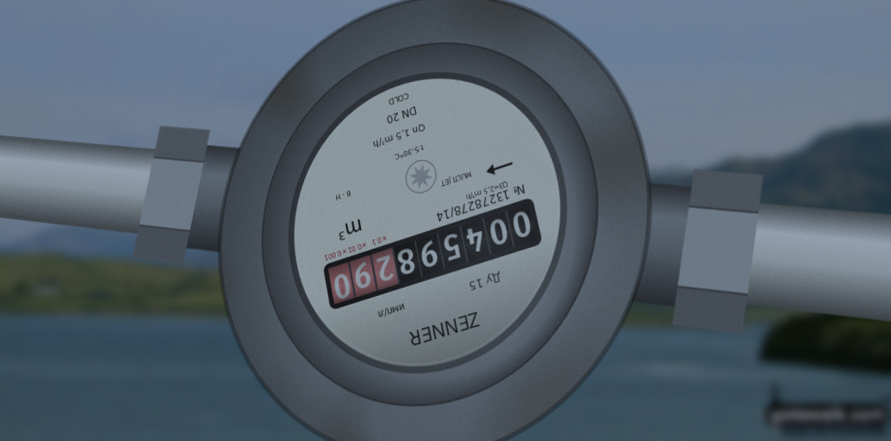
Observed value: 4598.290 m³
